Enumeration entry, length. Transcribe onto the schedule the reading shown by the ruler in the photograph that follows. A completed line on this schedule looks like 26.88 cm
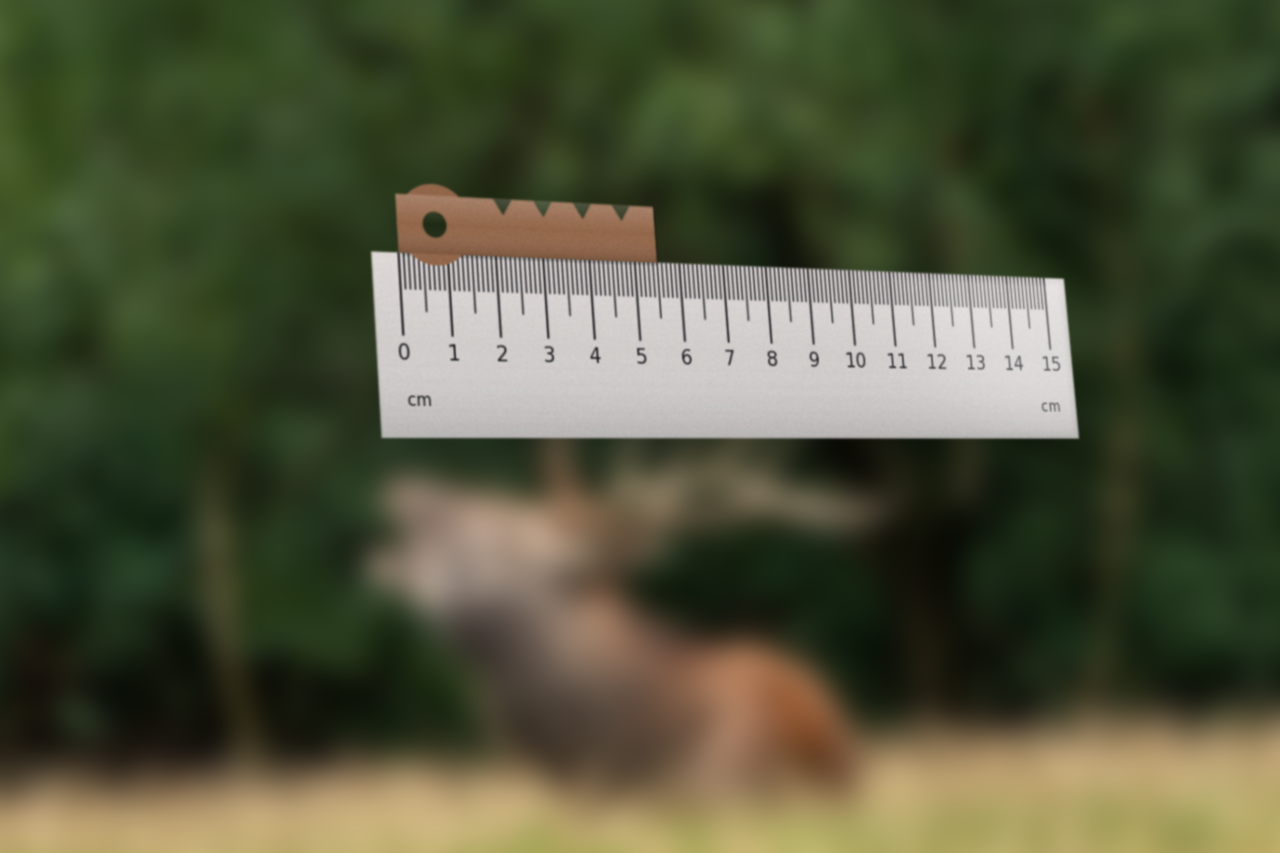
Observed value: 5.5 cm
